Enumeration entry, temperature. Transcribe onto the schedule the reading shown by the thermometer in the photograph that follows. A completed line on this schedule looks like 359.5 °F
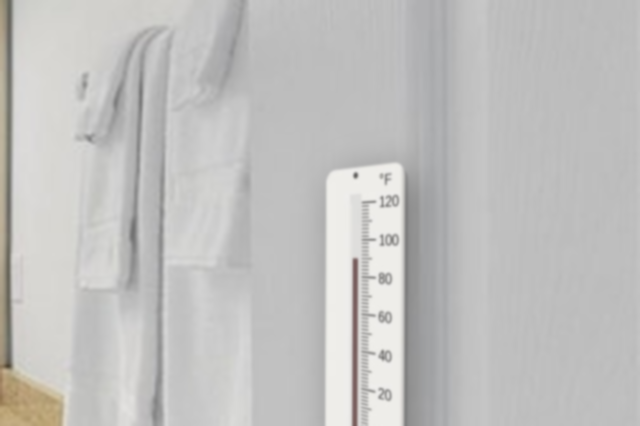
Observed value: 90 °F
